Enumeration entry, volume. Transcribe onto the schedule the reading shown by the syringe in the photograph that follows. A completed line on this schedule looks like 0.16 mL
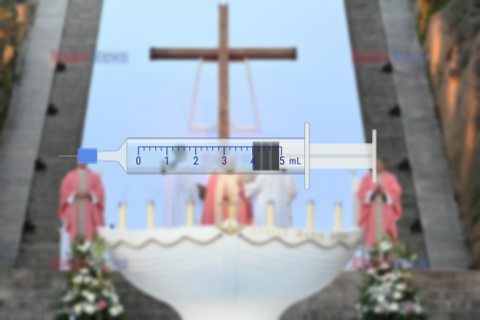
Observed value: 4 mL
